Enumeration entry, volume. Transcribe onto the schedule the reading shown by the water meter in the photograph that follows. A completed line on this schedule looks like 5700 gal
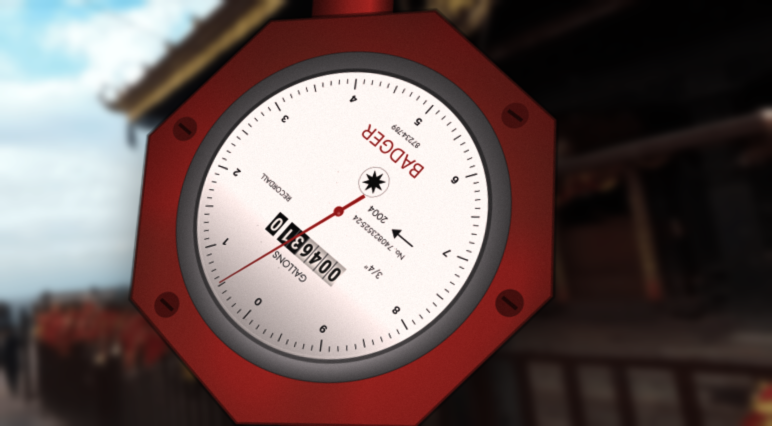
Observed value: 46310.5 gal
